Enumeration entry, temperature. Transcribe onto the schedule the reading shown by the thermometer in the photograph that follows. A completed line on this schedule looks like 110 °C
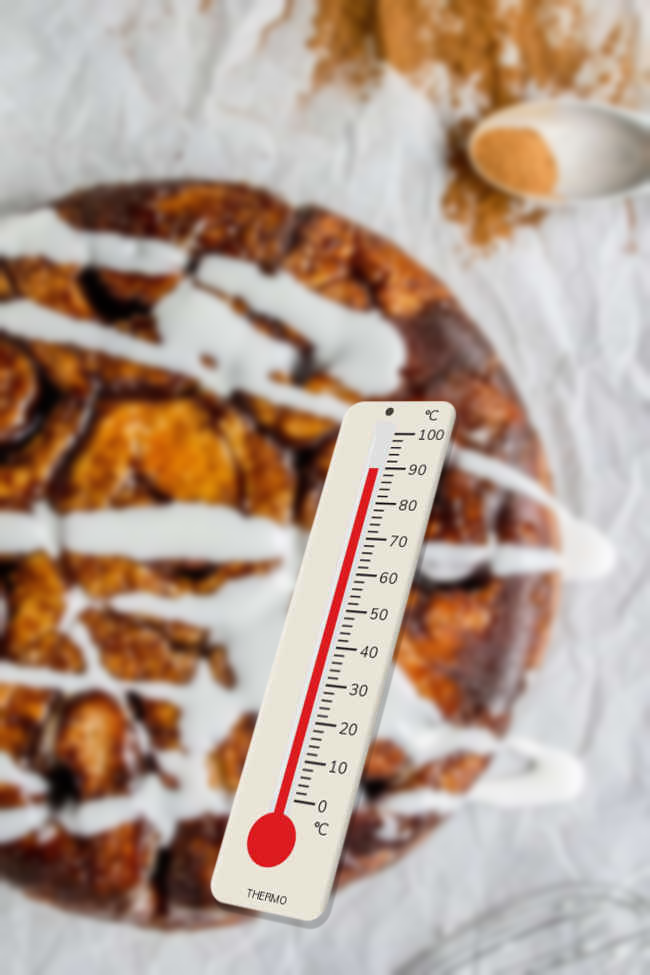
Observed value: 90 °C
